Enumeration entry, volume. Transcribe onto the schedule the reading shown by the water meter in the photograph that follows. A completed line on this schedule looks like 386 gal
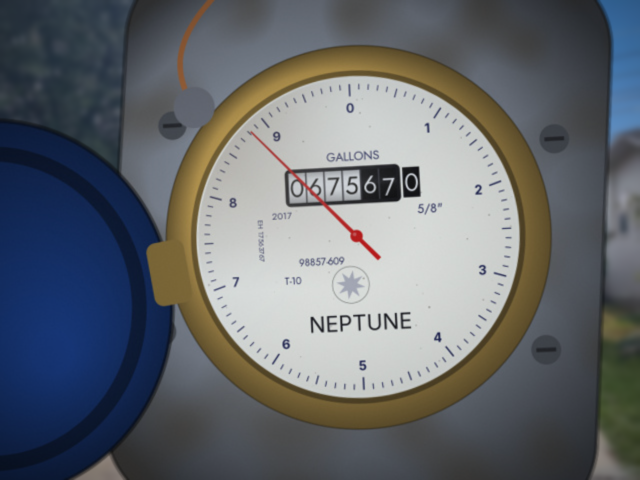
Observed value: 675668.8 gal
